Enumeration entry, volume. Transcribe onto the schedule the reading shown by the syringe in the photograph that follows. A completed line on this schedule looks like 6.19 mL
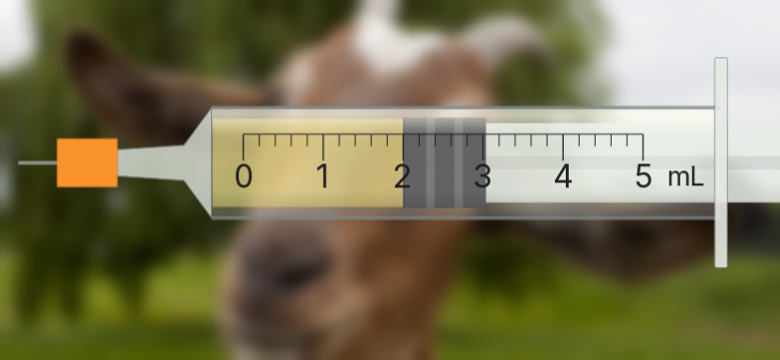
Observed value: 2 mL
